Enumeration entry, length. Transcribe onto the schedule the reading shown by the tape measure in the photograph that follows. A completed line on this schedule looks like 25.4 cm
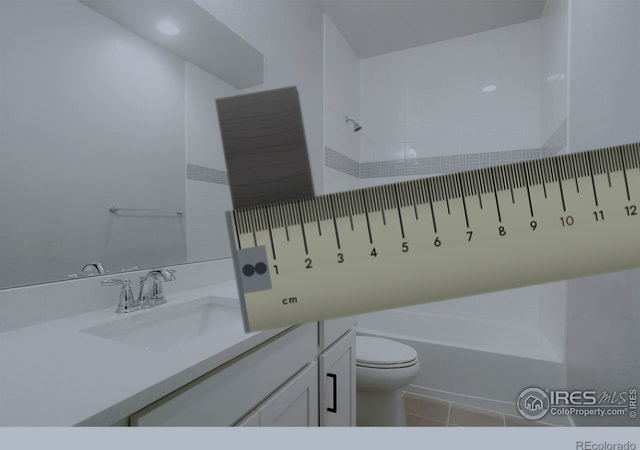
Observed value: 2.5 cm
